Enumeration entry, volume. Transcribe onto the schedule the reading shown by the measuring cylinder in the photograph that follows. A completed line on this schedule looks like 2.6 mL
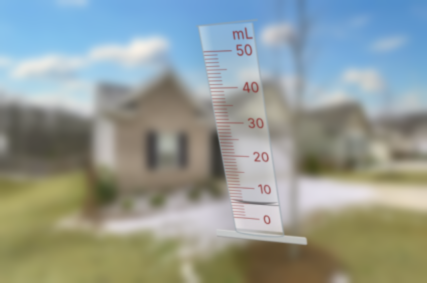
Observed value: 5 mL
